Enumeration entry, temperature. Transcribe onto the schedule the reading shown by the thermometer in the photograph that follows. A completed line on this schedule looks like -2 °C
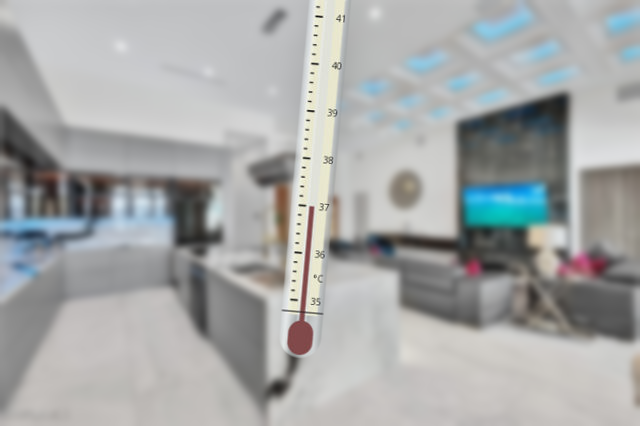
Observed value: 37 °C
